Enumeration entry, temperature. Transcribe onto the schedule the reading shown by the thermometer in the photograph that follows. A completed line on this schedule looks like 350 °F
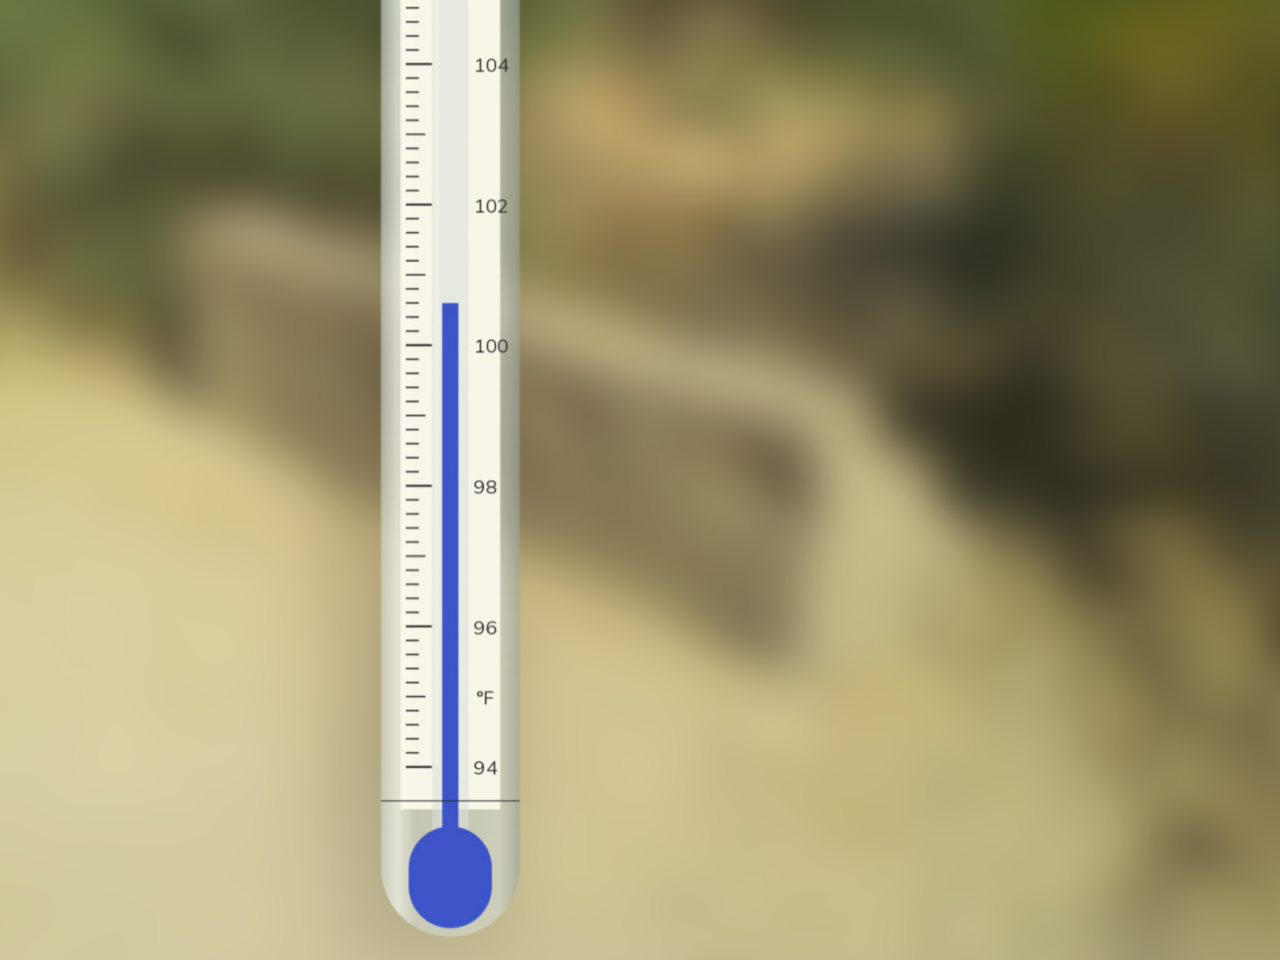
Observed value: 100.6 °F
